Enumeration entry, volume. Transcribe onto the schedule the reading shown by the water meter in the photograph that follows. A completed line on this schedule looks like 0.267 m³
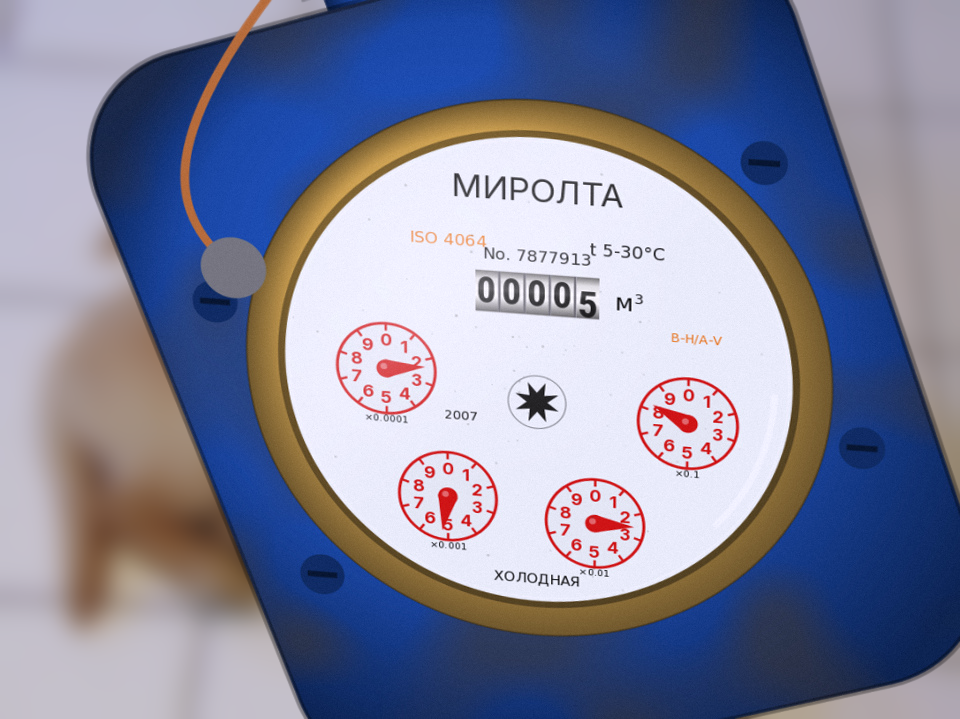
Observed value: 4.8252 m³
